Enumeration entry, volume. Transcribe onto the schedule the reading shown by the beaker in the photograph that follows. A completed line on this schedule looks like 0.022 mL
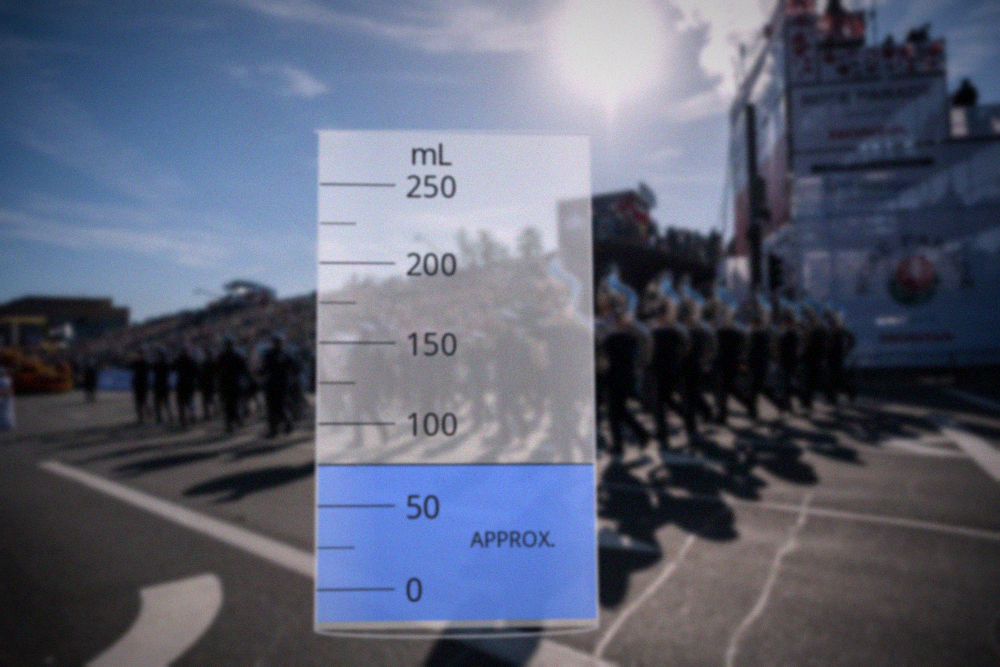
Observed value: 75 mL
